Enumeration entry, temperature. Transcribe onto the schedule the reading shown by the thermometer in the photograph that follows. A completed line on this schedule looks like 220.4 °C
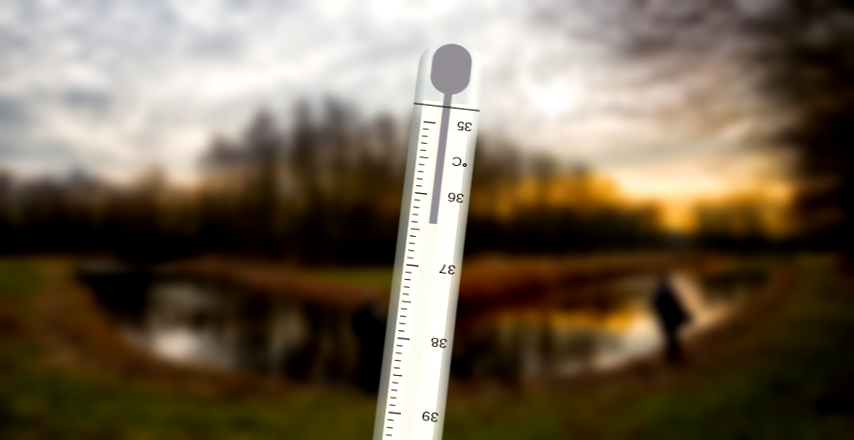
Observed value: 36.4 °C
